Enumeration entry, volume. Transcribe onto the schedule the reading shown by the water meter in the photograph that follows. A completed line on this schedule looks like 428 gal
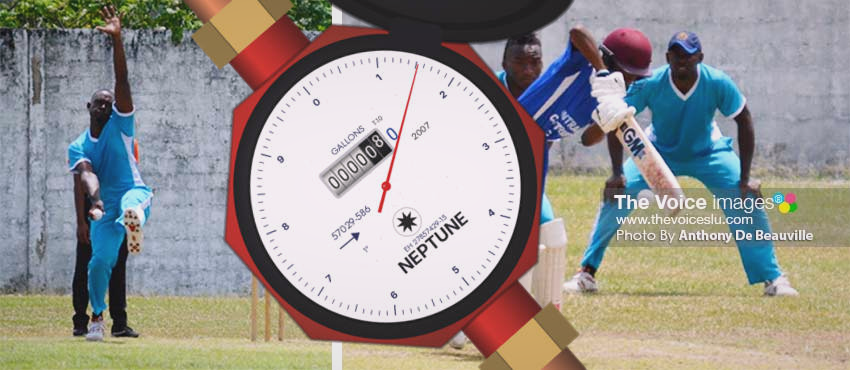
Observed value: 81.5 gal
